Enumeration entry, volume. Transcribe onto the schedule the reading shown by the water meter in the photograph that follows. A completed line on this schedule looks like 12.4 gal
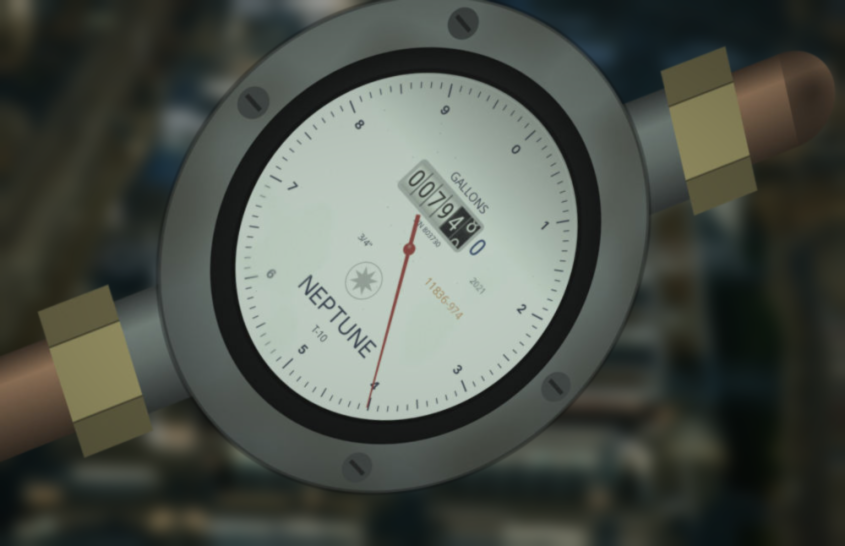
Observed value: 79484.0 gal
